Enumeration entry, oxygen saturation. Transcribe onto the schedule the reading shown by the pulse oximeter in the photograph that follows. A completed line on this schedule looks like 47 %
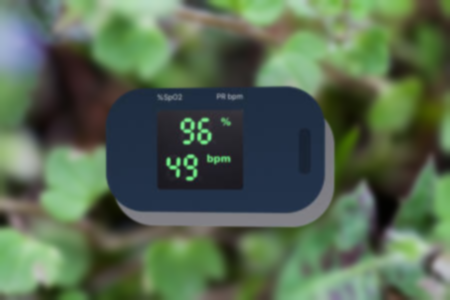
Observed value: 96 %
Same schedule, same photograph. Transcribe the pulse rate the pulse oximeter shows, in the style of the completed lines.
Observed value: 49 bpm
